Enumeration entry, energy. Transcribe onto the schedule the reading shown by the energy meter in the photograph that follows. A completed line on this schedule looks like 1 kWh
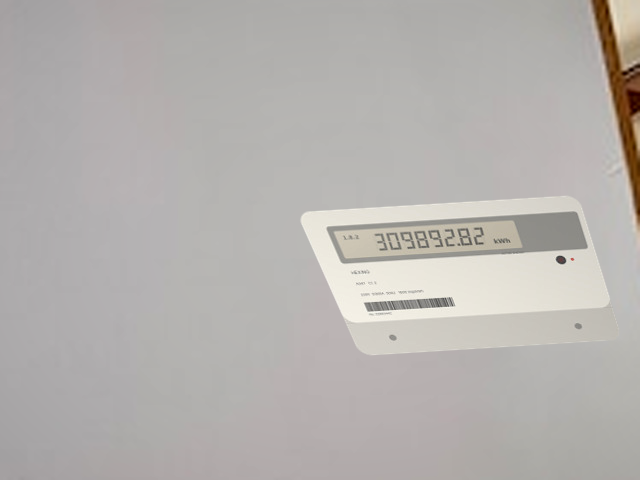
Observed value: 309892.82 kWh
